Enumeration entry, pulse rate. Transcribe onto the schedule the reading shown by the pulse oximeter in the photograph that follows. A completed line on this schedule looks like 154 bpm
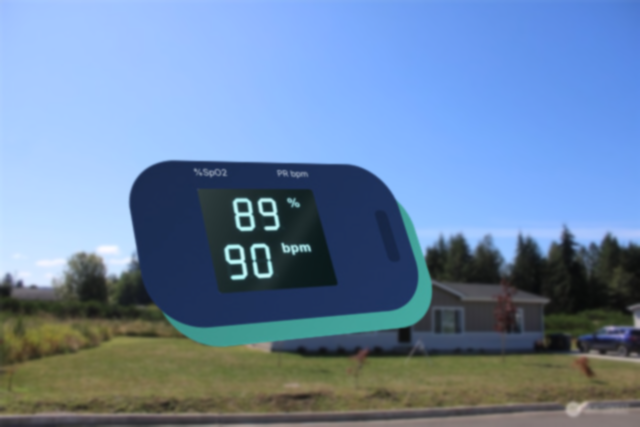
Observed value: 90 bpm
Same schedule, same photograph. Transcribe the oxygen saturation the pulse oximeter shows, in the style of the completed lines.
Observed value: 89 %
